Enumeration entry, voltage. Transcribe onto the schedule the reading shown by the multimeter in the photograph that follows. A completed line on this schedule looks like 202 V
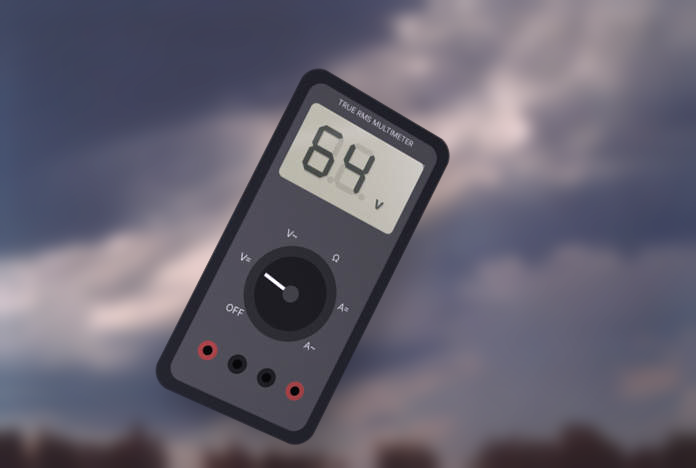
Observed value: 64 V
